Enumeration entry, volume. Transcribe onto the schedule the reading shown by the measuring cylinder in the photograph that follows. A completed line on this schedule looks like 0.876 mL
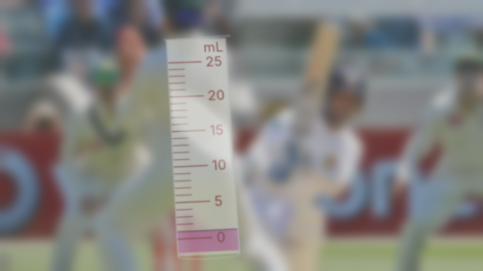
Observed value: 1 mL
